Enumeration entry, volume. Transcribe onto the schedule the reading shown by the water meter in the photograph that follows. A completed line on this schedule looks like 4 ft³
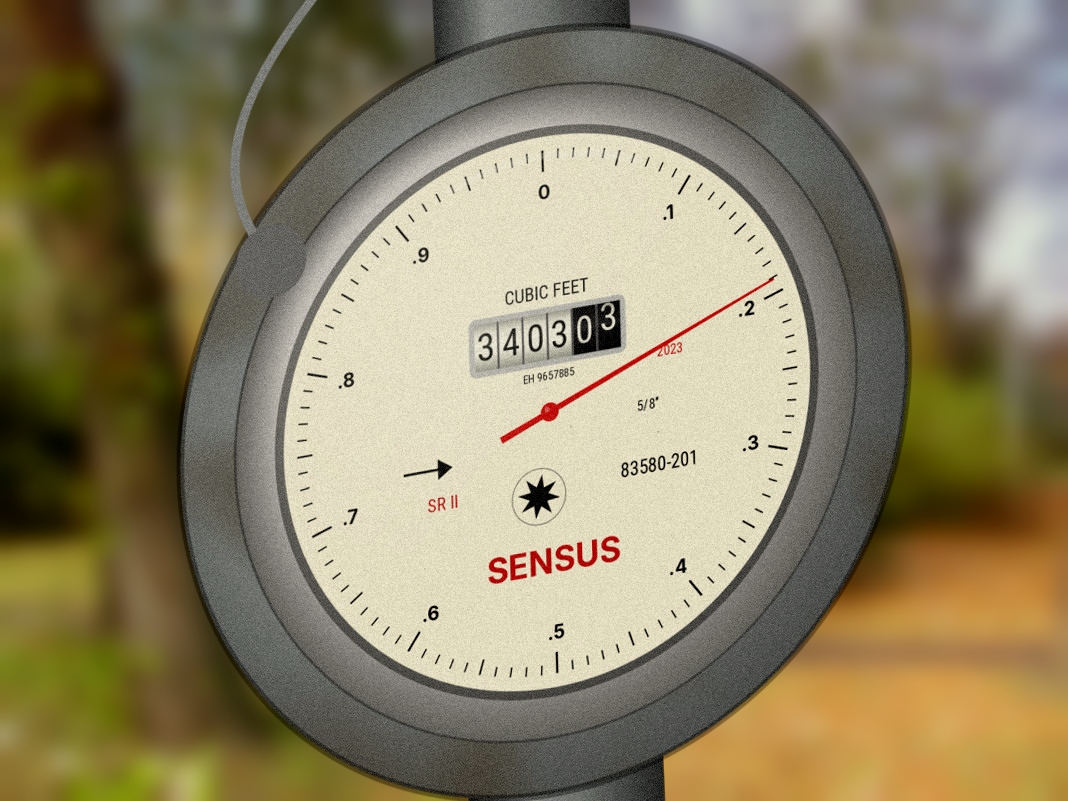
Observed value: 340303.19 ft³
